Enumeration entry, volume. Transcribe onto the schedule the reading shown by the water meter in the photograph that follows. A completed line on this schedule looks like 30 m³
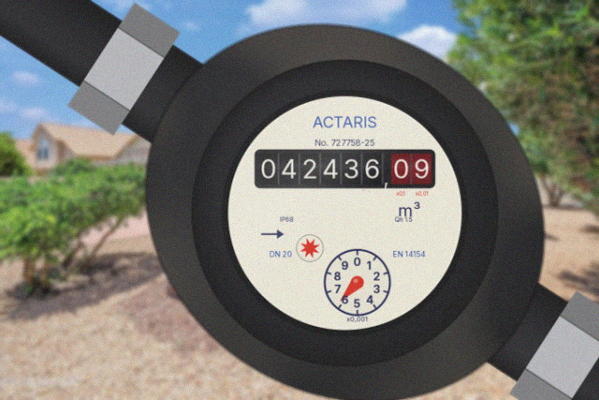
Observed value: 42436.096 m³
